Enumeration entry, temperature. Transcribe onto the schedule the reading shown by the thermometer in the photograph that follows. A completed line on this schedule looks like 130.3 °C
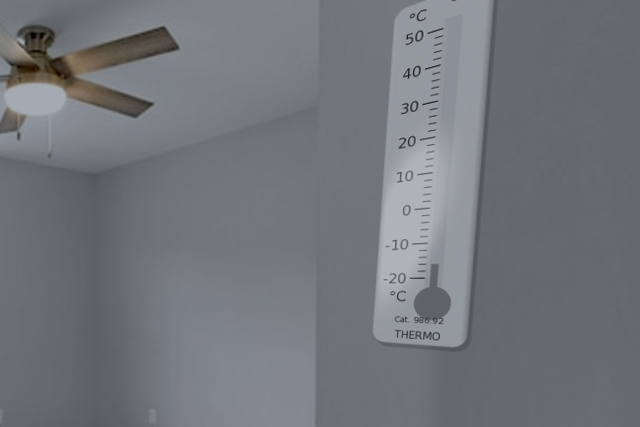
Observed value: -16 °C
